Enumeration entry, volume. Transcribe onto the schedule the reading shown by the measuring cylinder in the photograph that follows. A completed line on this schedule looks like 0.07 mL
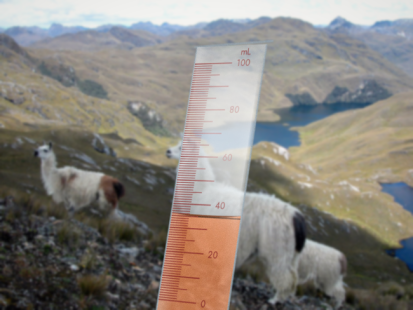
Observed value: 35 mL
